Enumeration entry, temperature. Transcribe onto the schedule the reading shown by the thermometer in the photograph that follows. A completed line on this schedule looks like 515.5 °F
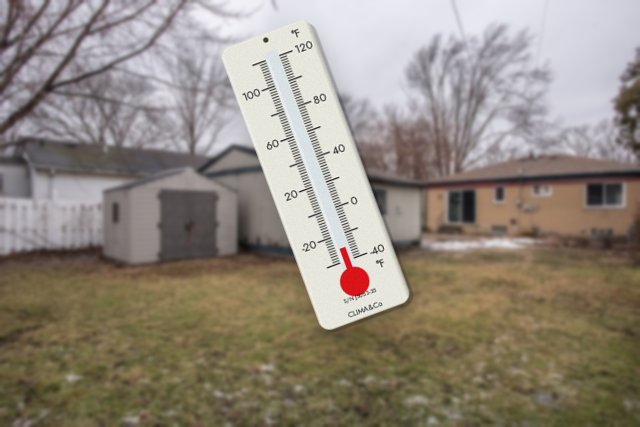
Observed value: -30 °F
